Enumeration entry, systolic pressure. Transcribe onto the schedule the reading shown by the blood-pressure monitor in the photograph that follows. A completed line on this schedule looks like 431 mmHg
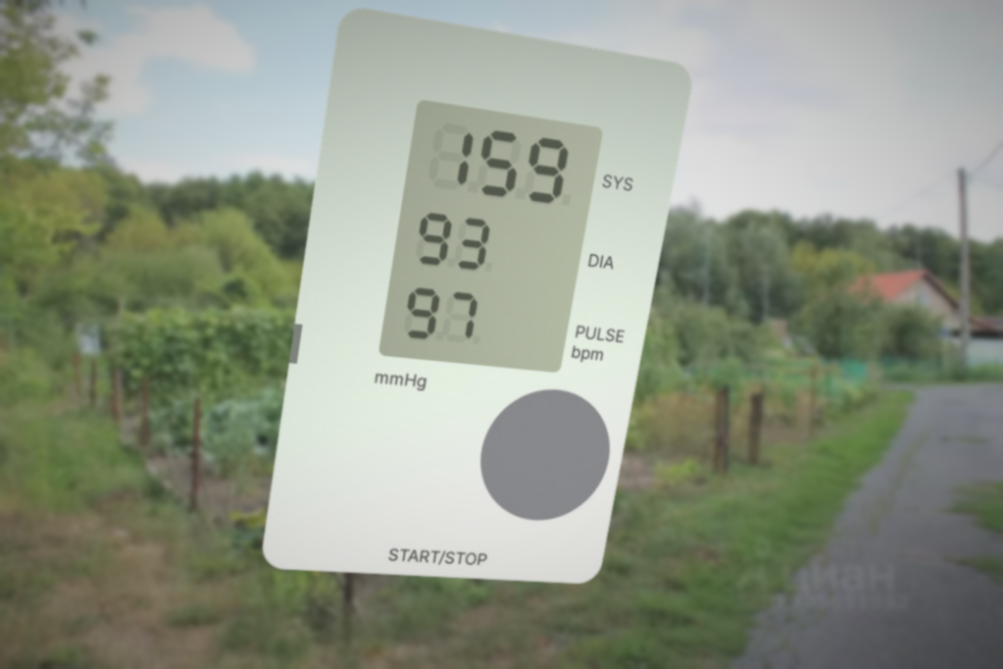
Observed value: 159 mmHg
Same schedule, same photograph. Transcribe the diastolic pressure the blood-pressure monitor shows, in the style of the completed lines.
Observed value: 93 mmHg
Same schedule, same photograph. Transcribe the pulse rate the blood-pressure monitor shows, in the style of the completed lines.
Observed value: 97 bpm
